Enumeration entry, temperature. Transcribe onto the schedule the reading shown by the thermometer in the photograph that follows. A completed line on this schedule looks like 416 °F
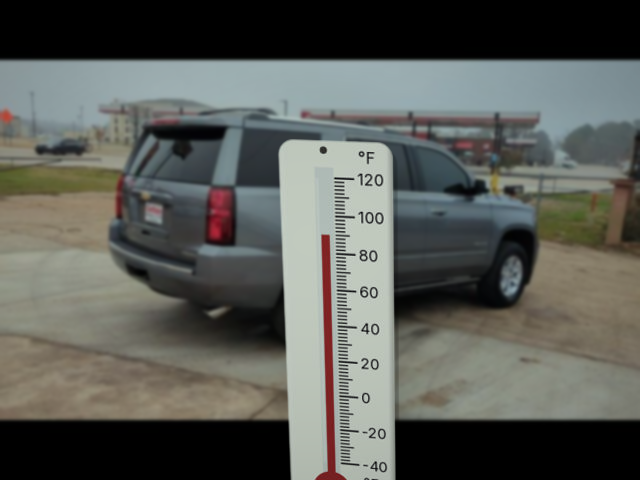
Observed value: 90 °F
